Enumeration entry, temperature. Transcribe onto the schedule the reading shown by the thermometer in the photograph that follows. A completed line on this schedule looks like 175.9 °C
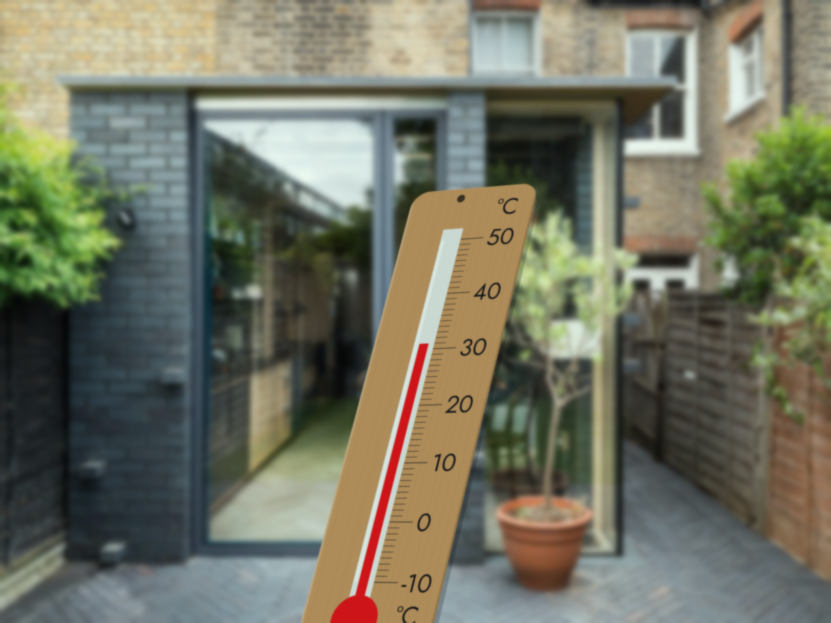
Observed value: 31 °C
